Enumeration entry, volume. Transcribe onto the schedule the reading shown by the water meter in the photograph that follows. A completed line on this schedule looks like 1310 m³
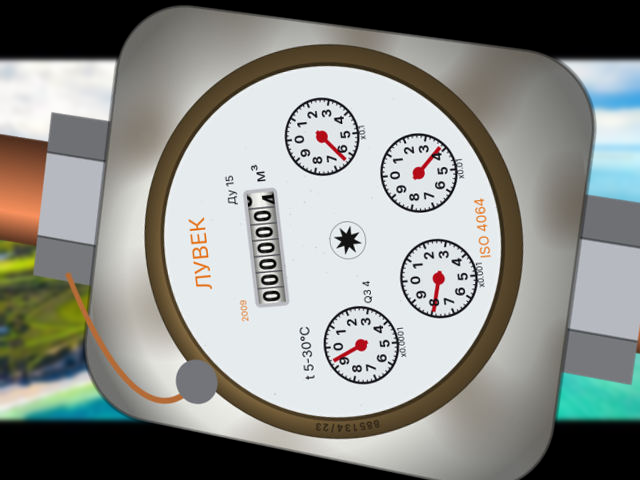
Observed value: 3.6379 m³
